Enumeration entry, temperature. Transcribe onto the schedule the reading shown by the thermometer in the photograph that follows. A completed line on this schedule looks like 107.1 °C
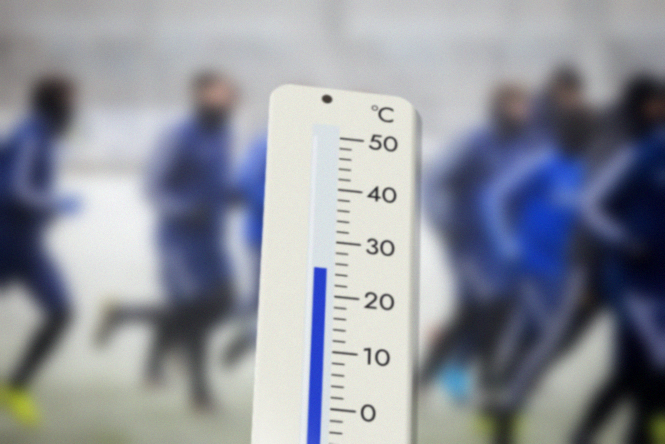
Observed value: 25 °C
